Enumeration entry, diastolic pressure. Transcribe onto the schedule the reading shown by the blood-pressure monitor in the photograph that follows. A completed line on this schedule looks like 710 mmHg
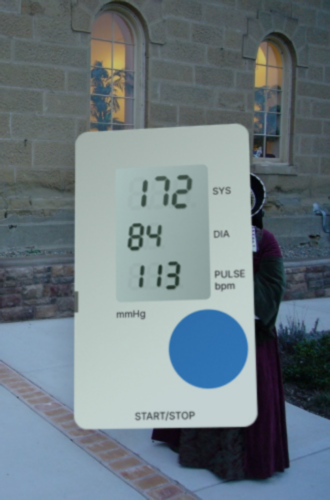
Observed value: 84 mmHg
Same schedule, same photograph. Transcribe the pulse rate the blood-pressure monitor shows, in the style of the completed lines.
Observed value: 113 bpm
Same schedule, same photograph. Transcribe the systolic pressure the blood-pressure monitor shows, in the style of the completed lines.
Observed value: 172 mmHg
